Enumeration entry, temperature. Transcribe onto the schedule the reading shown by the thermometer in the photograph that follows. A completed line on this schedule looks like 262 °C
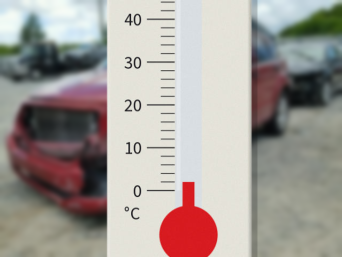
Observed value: 2 °C
